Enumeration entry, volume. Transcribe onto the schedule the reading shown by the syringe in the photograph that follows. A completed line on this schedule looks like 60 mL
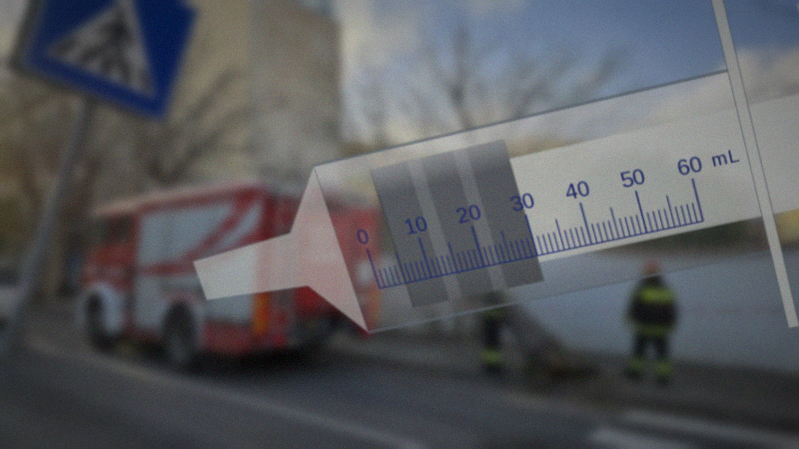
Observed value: 5 mL
